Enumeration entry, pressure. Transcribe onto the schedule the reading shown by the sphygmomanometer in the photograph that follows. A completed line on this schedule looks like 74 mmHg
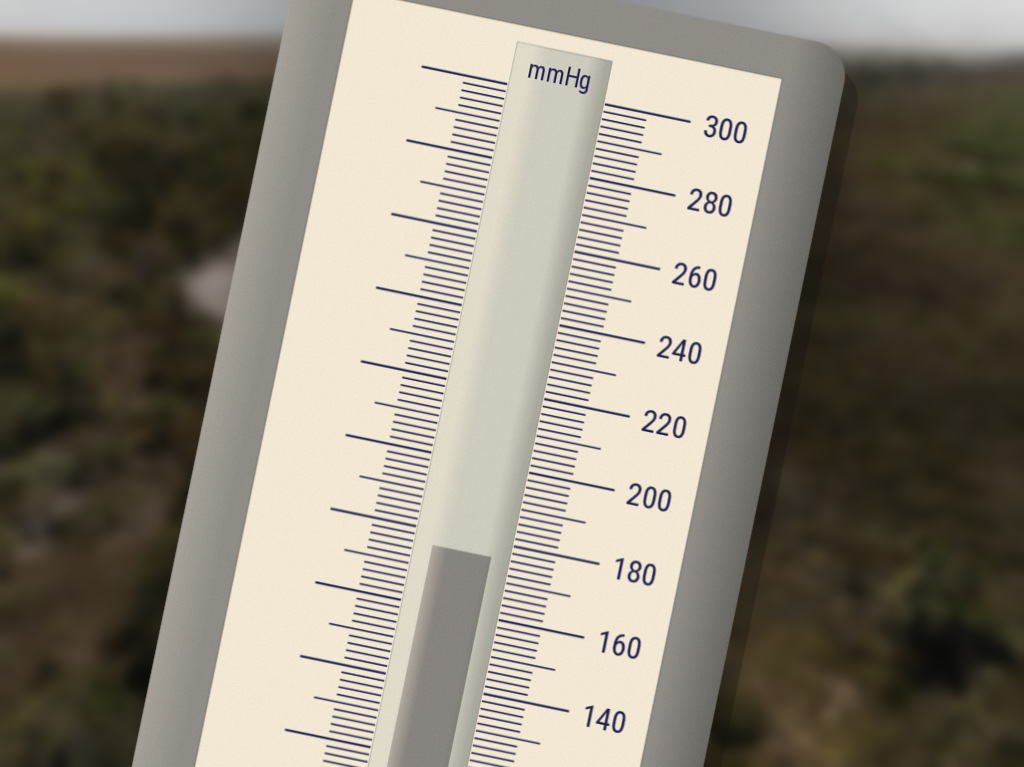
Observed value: 176 mmHg
